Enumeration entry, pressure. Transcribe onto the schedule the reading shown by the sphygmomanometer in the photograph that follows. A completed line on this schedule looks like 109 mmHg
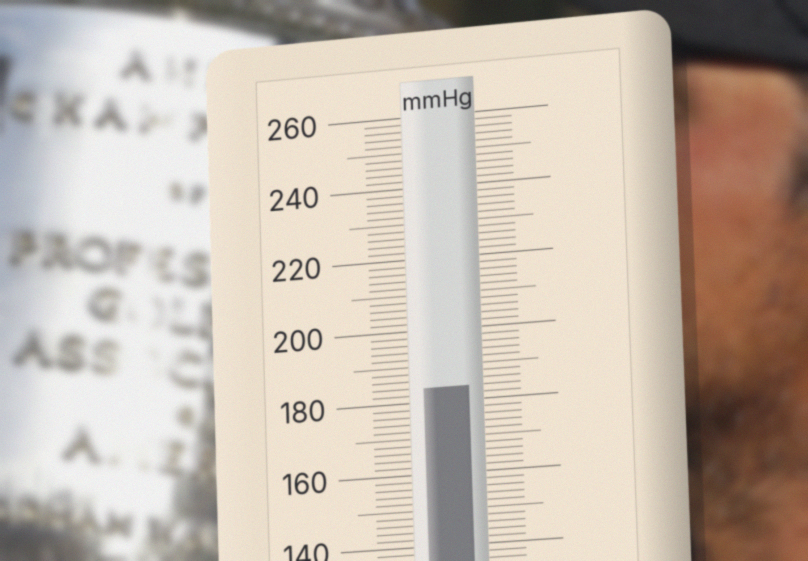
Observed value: 184 mmHg
